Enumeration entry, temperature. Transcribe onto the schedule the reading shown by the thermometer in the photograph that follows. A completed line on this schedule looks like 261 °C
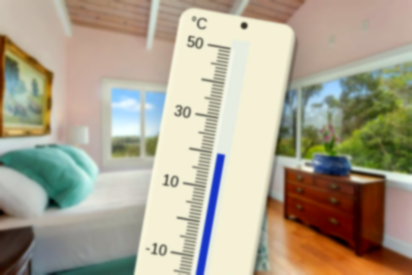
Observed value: 20 °C
